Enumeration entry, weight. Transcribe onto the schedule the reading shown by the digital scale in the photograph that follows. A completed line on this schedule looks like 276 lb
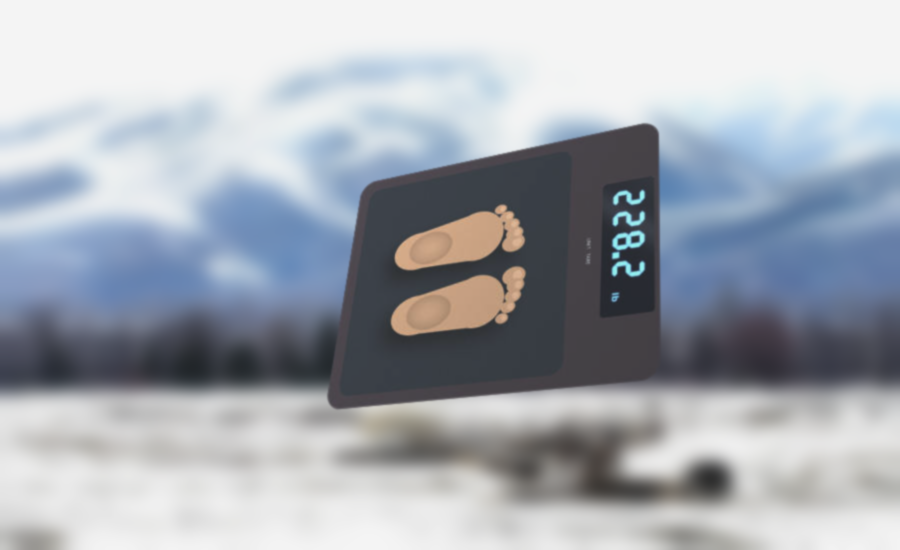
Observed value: 228.2 lb
